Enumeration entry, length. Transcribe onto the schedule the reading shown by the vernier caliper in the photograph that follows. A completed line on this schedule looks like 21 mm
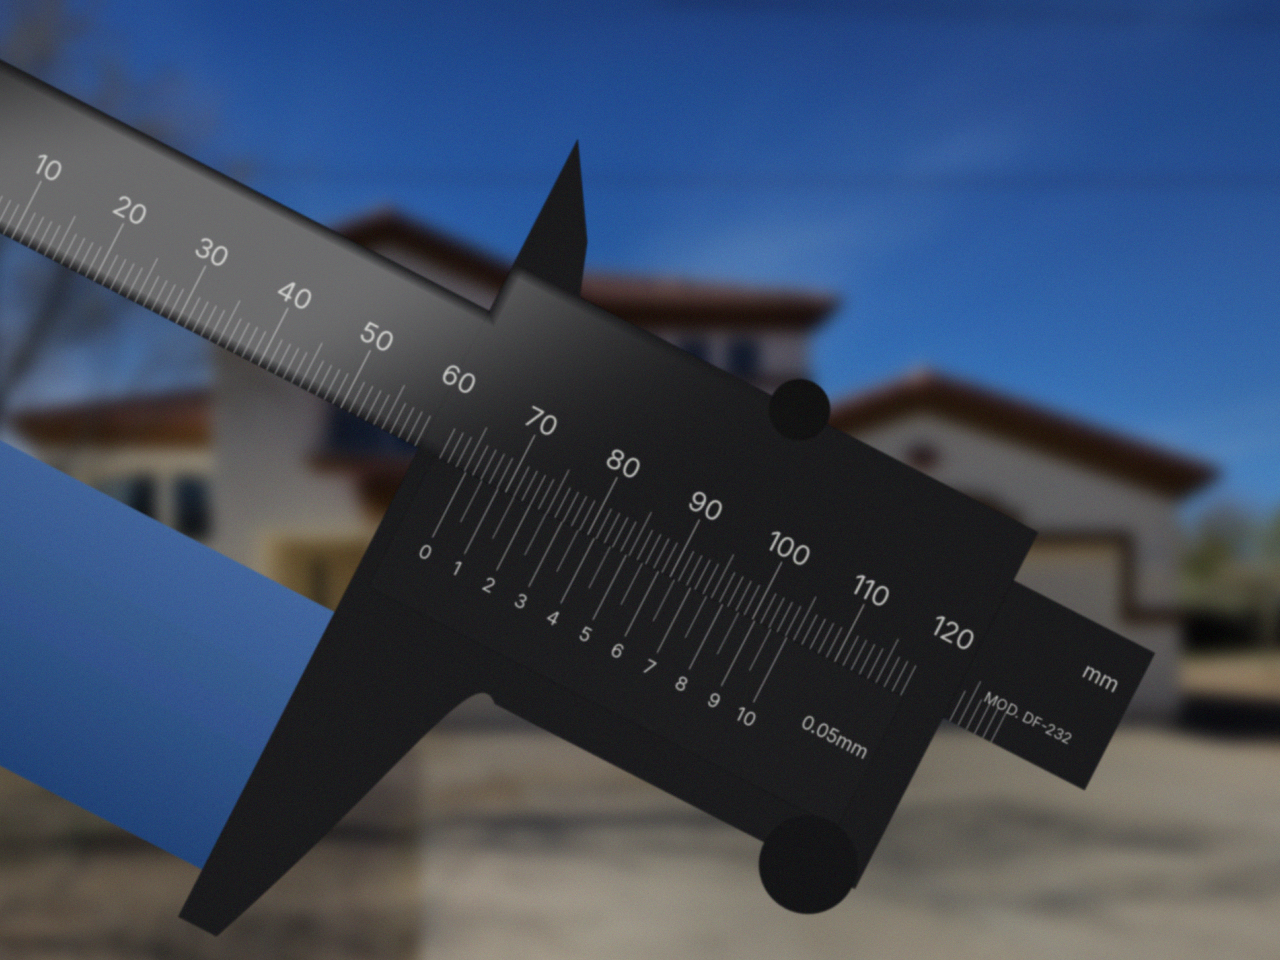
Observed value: 65.2 mm
